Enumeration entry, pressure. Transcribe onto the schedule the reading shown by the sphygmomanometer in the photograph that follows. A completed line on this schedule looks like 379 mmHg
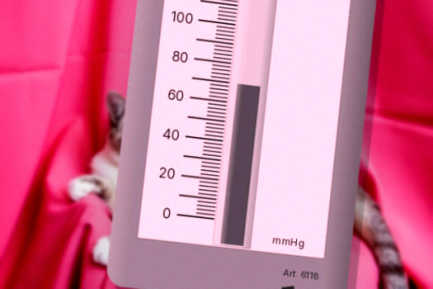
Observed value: 70 mmHg
